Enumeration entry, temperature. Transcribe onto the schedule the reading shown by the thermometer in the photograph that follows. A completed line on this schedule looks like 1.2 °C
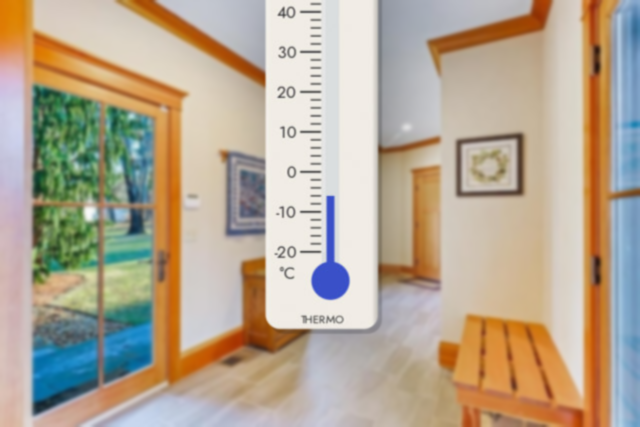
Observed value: -6 °C
